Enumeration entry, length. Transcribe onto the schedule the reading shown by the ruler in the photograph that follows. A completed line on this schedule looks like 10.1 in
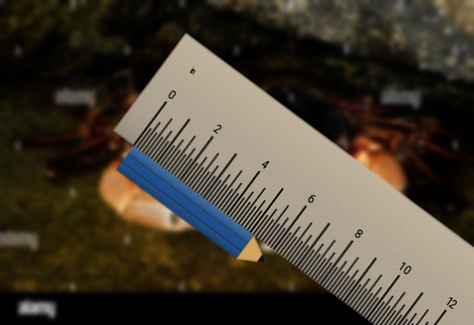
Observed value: 6 in
